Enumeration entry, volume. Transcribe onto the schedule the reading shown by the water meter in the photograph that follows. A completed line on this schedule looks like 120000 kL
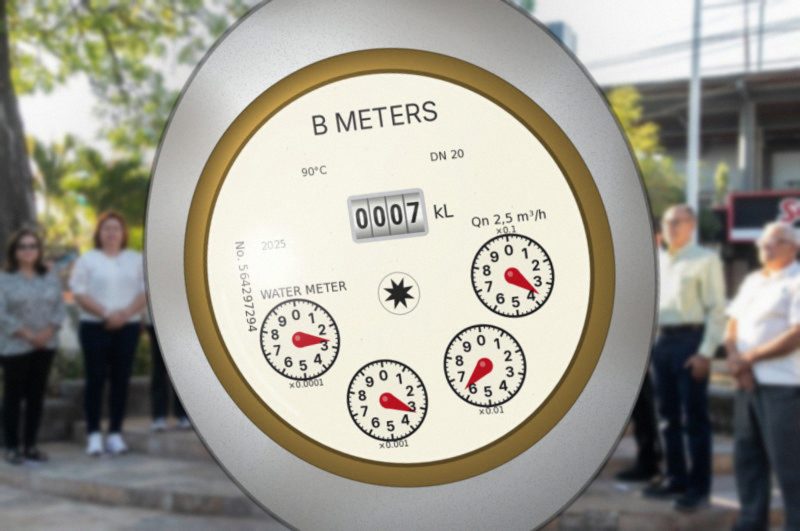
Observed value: 7.3632 kL
